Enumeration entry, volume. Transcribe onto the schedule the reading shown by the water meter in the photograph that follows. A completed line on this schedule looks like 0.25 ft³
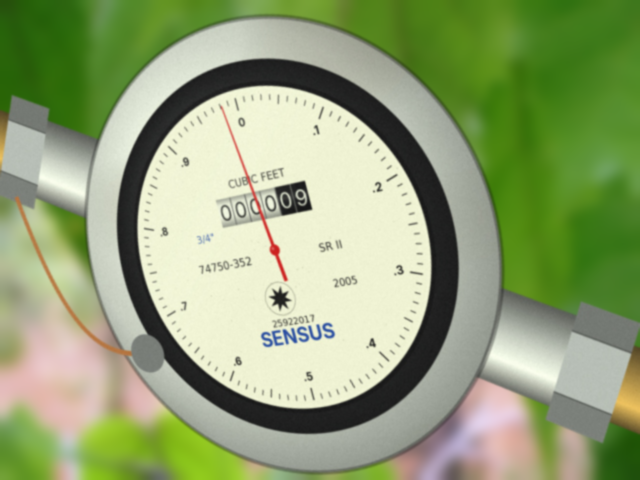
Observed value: 8.98 ft³
